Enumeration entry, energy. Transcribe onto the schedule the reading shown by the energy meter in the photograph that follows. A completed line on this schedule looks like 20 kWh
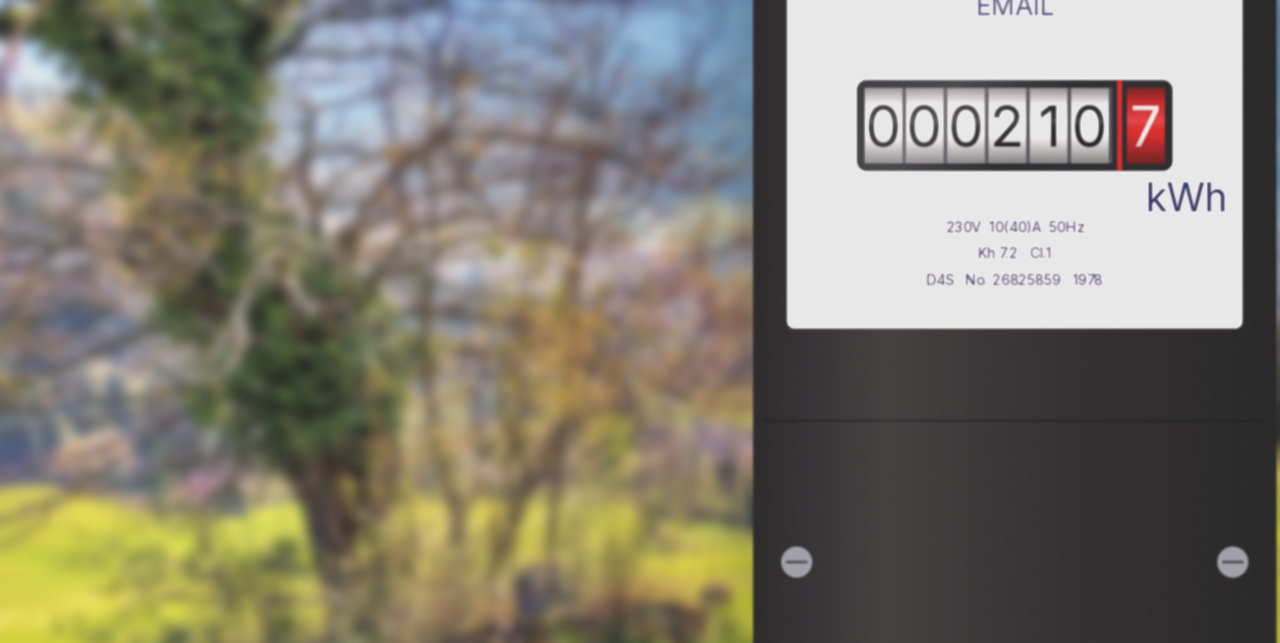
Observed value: 210.7 kWh
